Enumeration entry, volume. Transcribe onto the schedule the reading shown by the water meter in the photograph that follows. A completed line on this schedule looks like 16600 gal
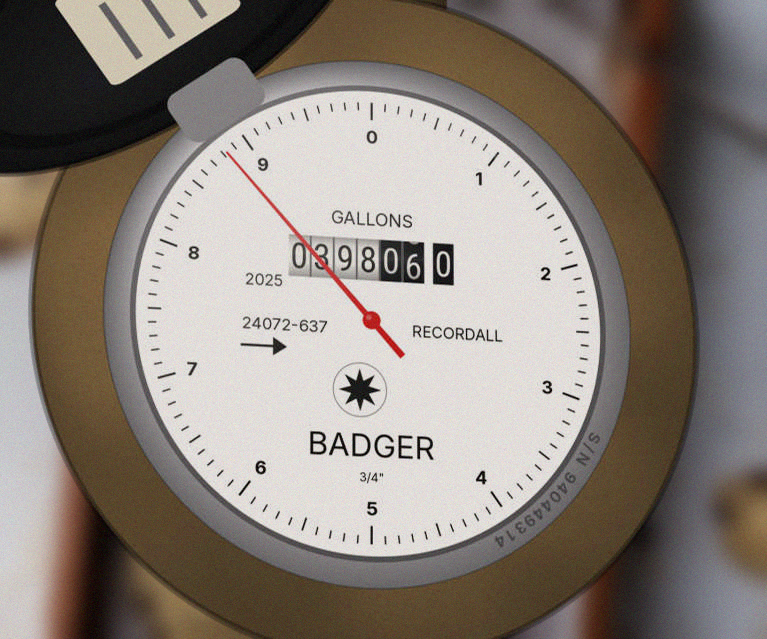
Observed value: 398058.8 gal
